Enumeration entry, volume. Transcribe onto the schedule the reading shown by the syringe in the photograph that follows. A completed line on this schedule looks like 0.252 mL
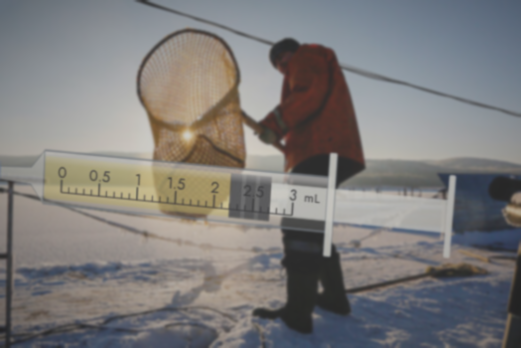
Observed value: 2.2 mL
